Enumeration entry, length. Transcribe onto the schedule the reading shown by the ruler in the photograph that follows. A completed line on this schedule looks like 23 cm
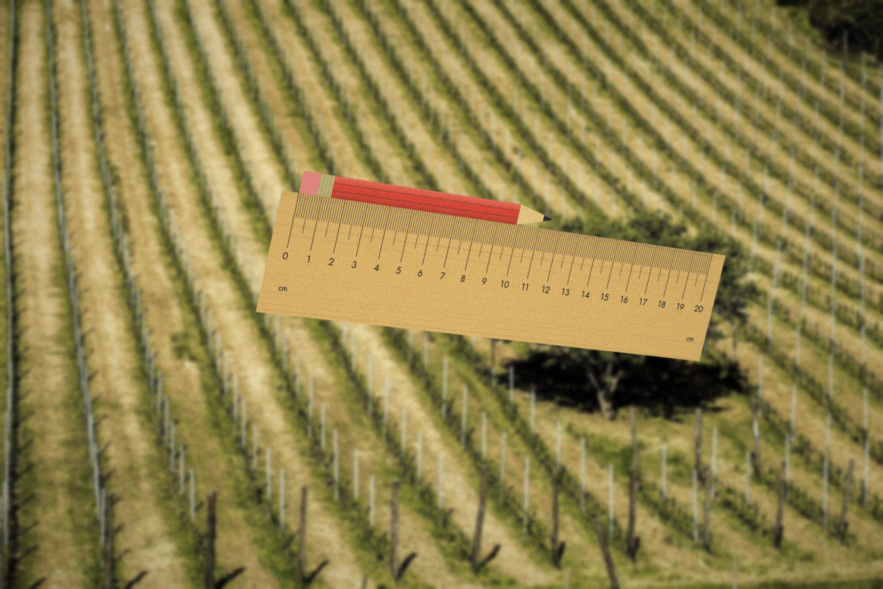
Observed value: 11.5 cm
